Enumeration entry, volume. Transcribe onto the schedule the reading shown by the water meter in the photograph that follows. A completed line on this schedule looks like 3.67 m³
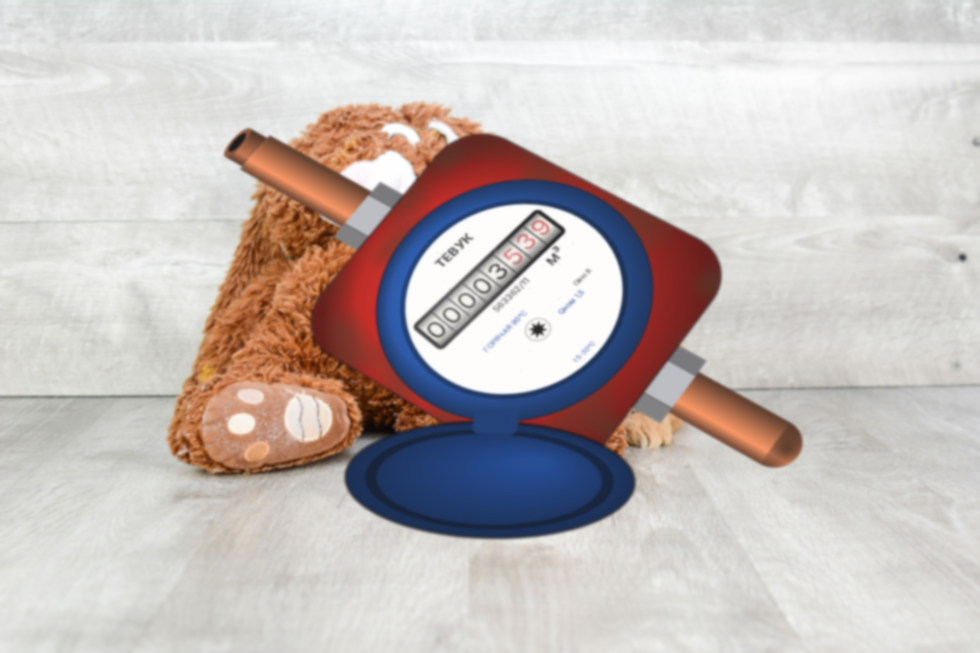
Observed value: 3.539 m³
